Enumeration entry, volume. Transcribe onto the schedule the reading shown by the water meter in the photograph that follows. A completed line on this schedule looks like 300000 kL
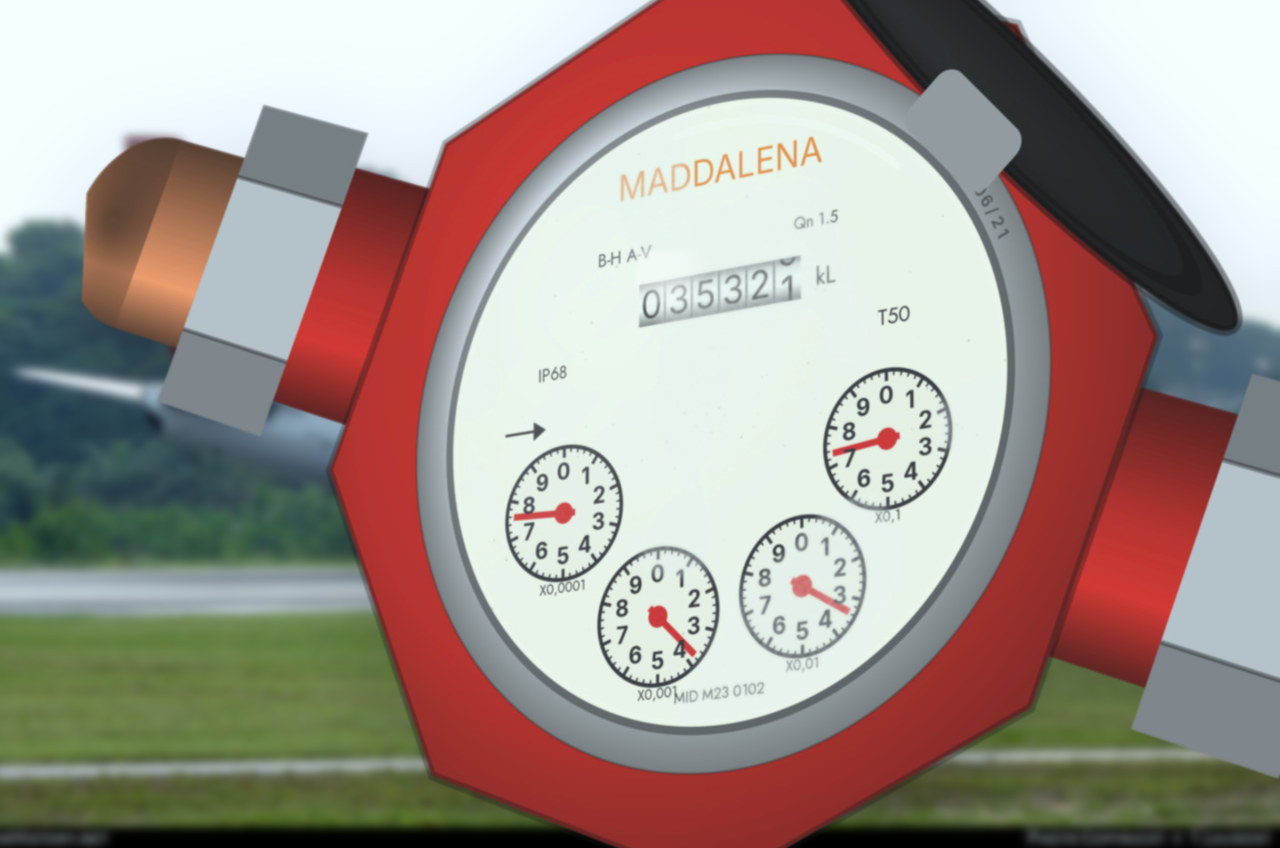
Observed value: 35320.7337 kL
